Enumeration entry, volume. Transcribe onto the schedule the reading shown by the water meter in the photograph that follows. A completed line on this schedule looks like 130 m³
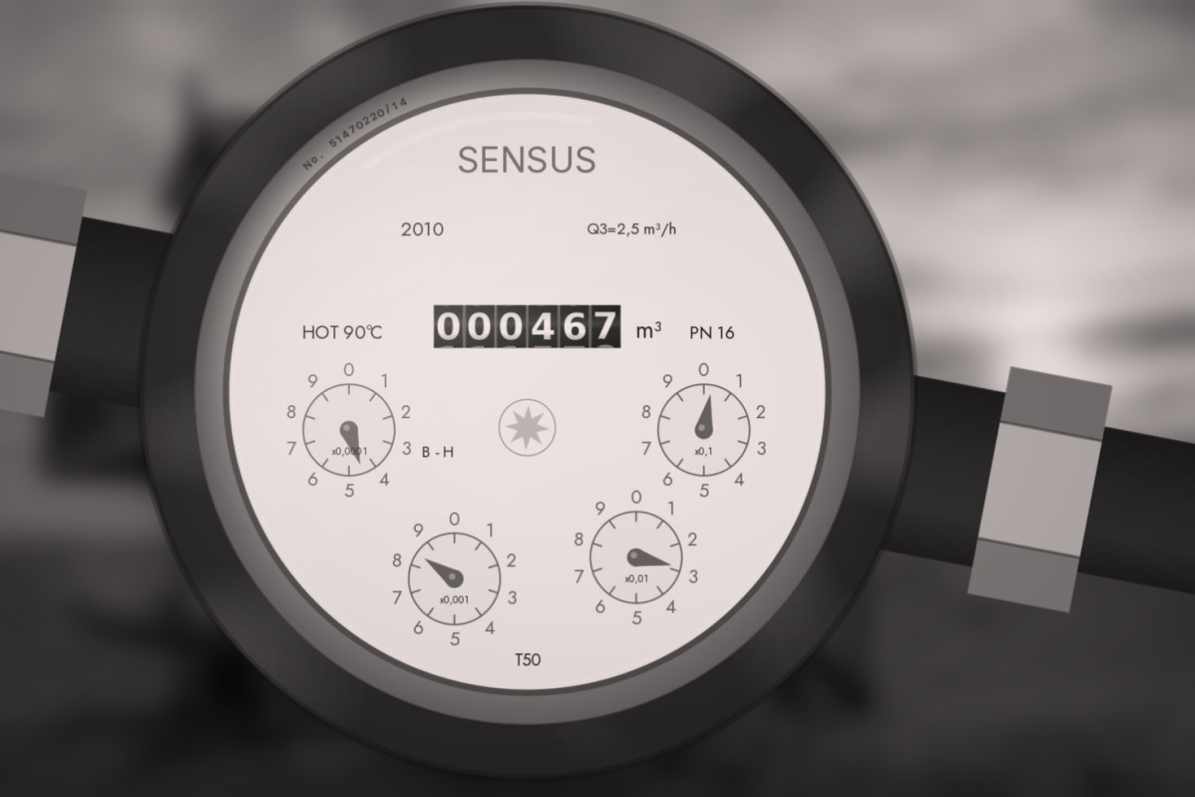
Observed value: 467.0284 m³
